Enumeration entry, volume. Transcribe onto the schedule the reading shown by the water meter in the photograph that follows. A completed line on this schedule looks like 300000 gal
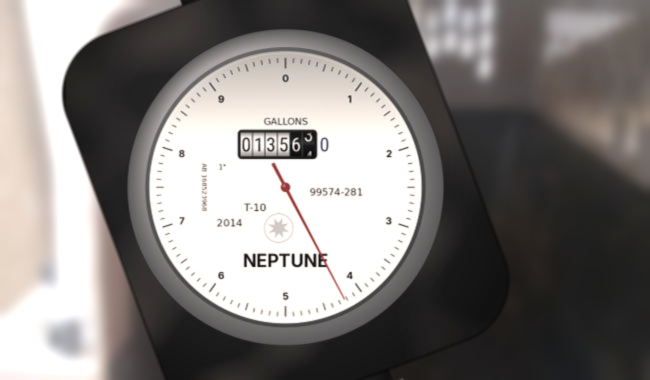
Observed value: 135634.2 gal
